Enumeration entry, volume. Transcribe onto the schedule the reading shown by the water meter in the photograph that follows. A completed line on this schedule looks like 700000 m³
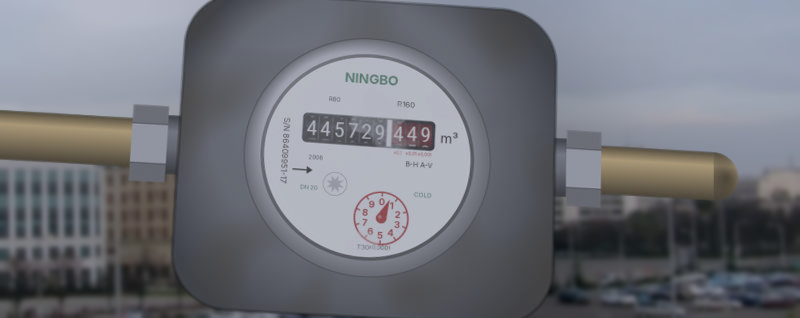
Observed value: 445729.4490 m³
